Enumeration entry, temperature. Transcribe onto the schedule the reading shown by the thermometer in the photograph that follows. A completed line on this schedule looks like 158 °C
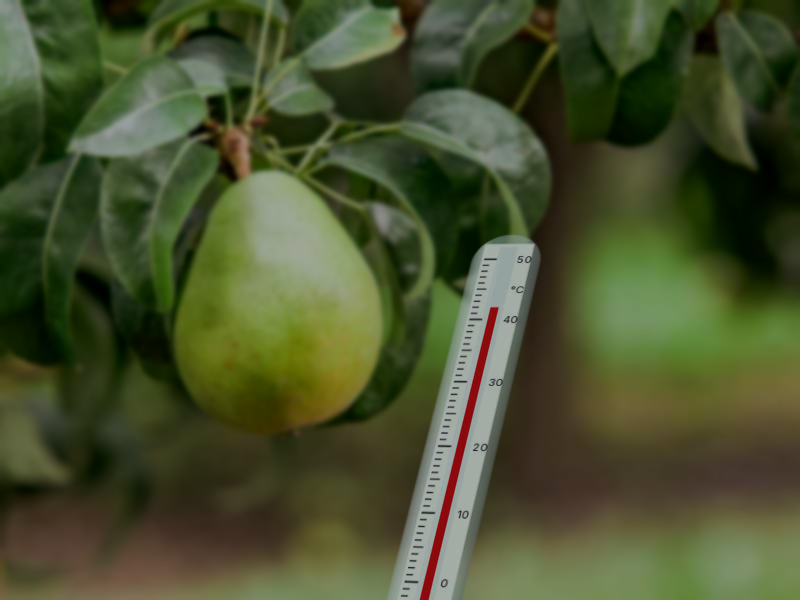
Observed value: 42 °C
